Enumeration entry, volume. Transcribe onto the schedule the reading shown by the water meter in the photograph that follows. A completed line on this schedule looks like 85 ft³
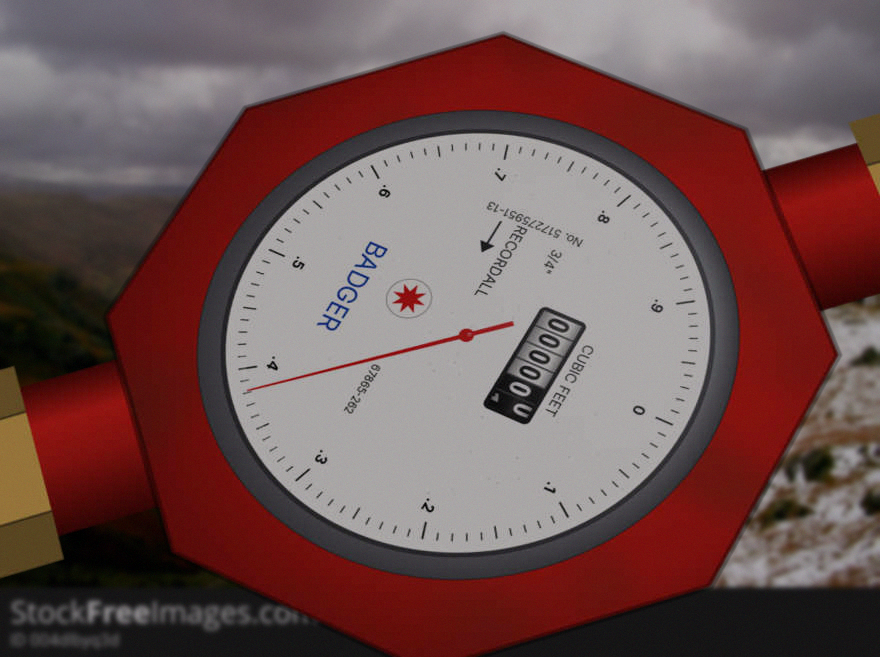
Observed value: 0.38 ft³
